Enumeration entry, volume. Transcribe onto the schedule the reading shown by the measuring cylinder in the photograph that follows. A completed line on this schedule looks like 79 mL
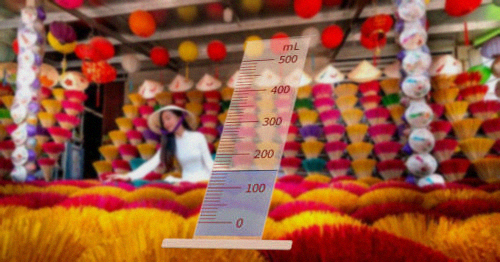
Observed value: 150 mL
